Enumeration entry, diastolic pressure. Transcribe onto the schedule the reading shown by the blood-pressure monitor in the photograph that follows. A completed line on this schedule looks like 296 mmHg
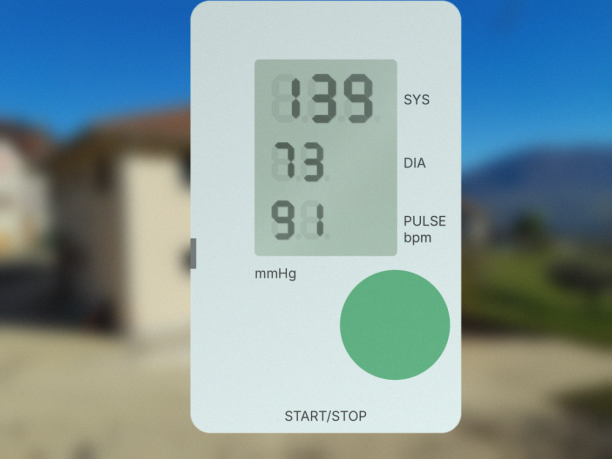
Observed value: 73 mmHg
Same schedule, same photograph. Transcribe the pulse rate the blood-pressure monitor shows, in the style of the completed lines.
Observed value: 91 bpm
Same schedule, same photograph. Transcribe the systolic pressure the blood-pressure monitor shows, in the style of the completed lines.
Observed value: 139 mmHg
